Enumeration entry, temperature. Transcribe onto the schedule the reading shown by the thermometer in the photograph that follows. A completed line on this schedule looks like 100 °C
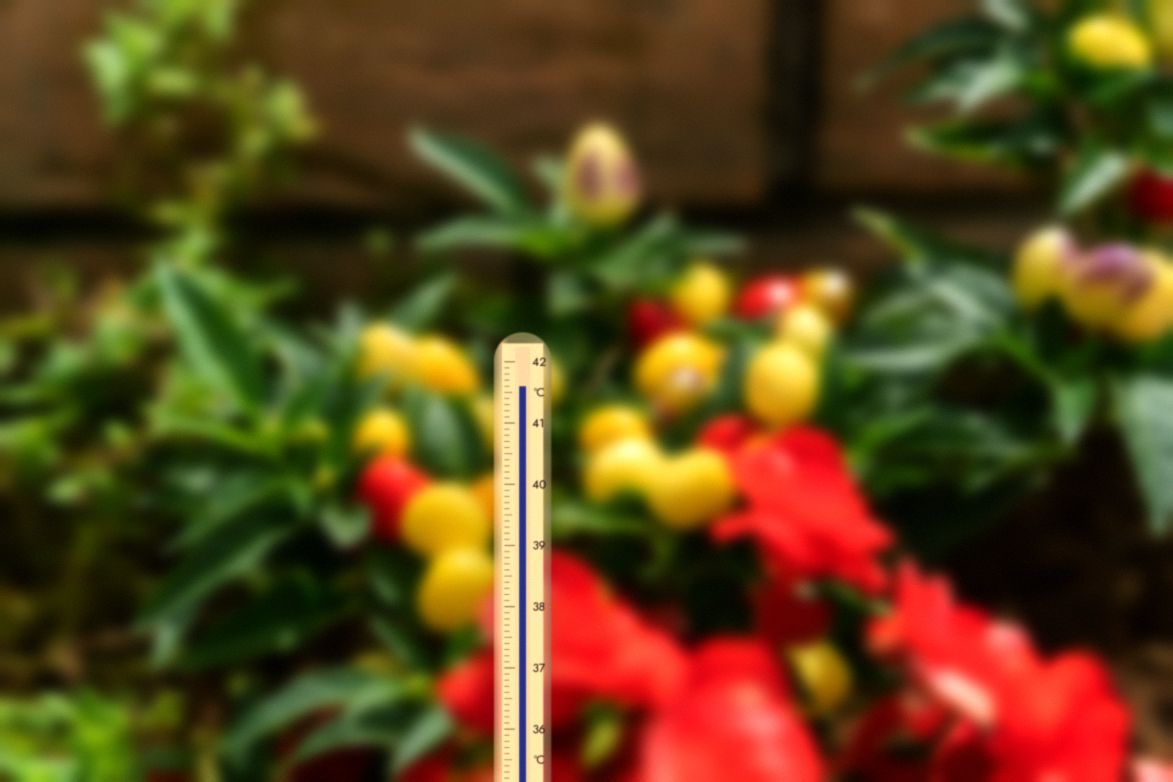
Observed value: 41.6 °C
